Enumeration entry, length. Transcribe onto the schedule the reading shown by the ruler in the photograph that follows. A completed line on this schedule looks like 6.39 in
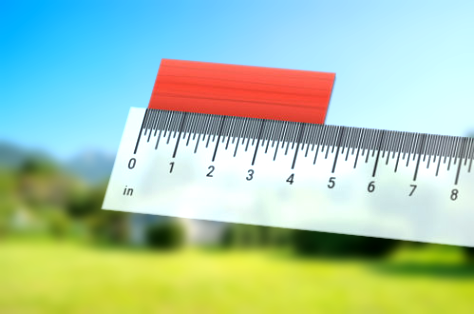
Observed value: 4.5 in
